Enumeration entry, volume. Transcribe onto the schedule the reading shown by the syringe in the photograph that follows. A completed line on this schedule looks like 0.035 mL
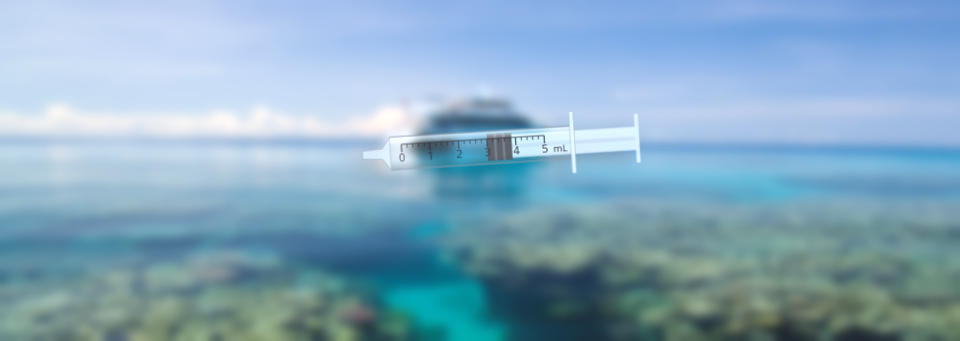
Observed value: 3 mL
